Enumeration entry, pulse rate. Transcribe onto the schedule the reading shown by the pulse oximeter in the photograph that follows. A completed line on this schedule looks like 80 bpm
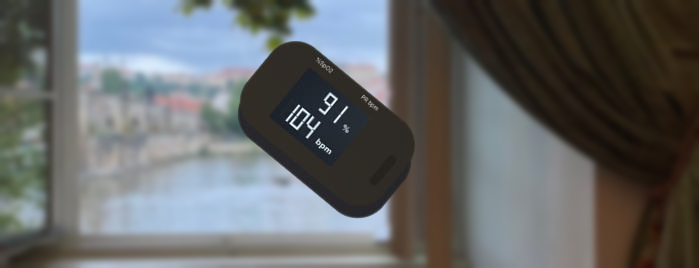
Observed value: 104 bpm
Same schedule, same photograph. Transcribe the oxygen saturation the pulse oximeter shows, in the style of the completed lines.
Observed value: 91 %
